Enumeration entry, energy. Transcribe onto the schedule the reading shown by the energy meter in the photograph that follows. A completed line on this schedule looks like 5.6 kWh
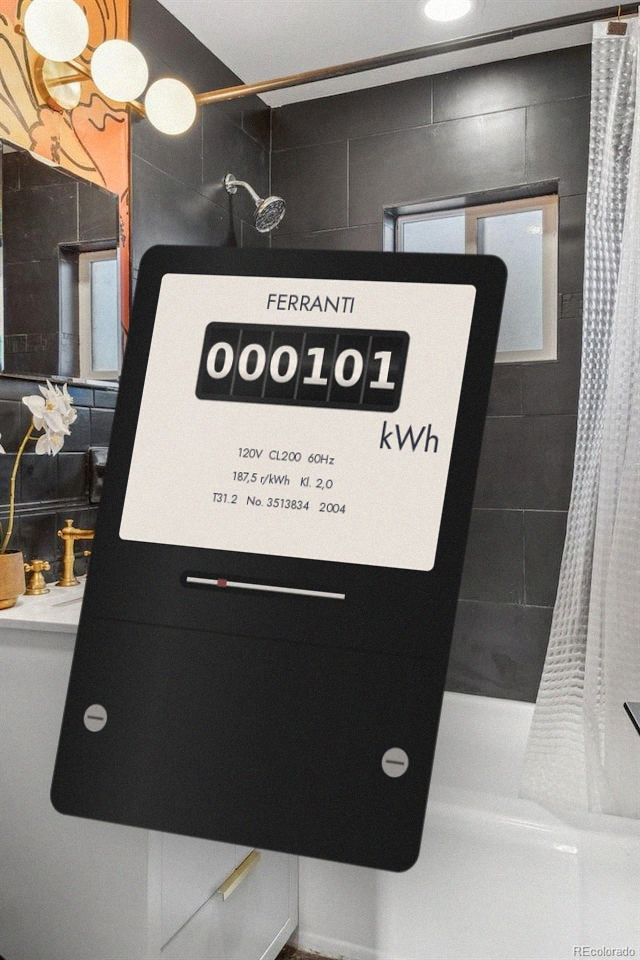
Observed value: 101 kWh
